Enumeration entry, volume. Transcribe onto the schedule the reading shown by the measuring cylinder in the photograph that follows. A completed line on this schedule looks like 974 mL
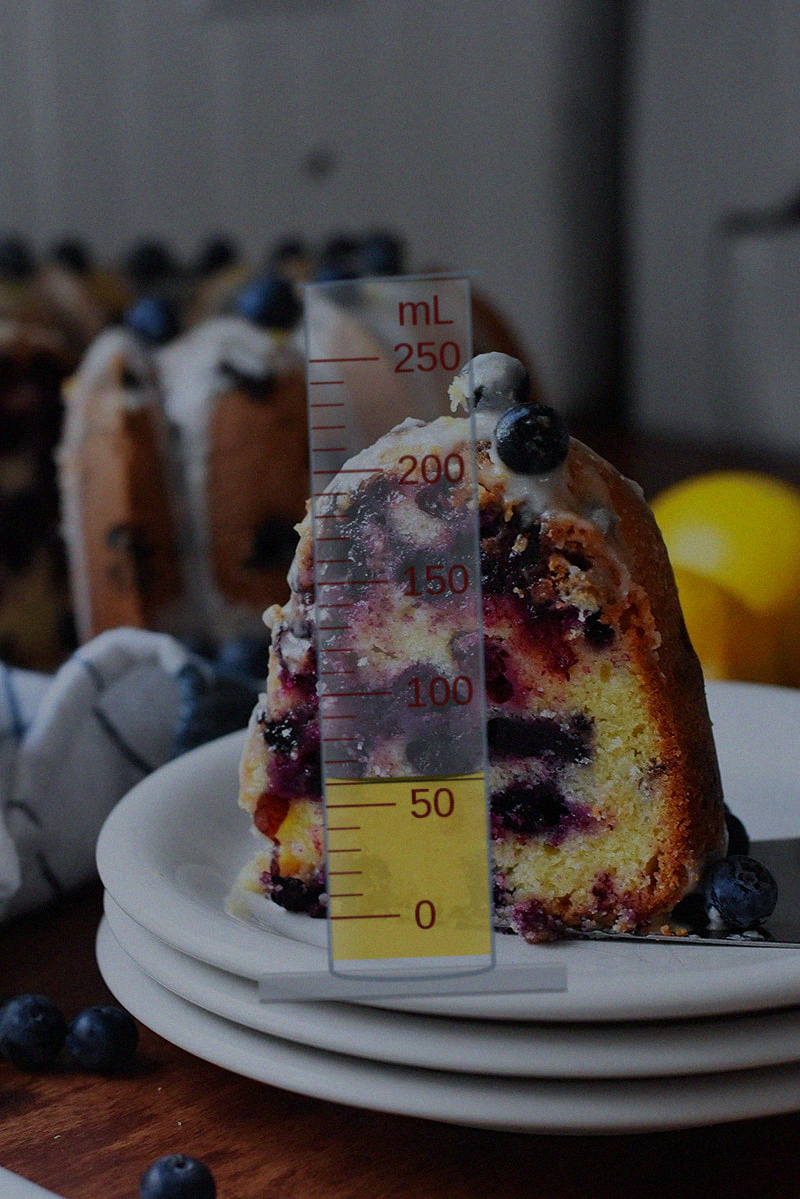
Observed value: 60 mL
